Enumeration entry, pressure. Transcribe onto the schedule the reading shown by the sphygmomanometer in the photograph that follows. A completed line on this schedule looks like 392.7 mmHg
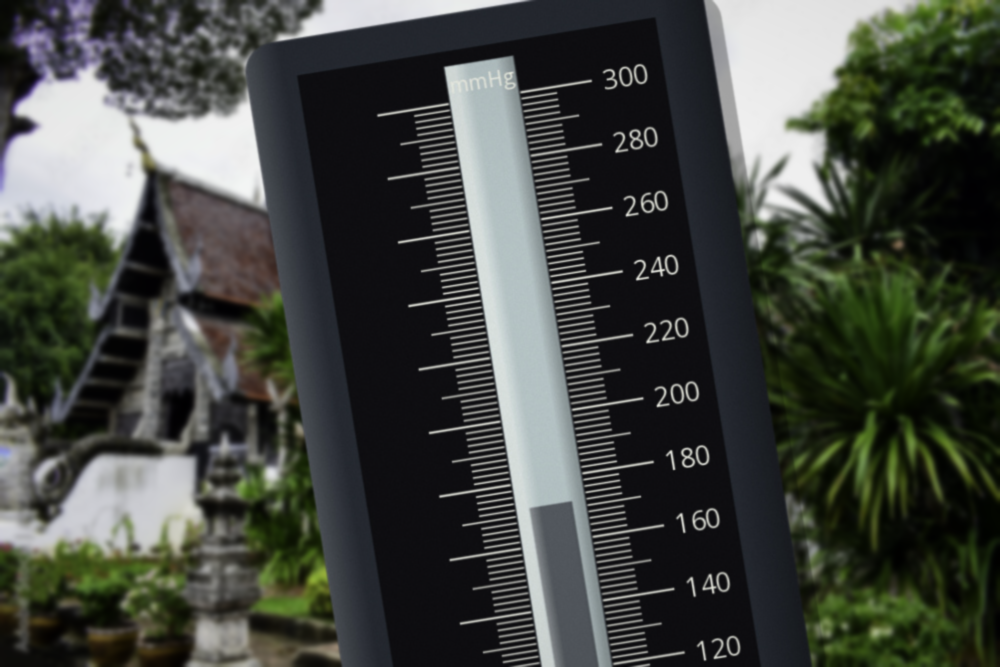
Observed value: 172 mmHg
